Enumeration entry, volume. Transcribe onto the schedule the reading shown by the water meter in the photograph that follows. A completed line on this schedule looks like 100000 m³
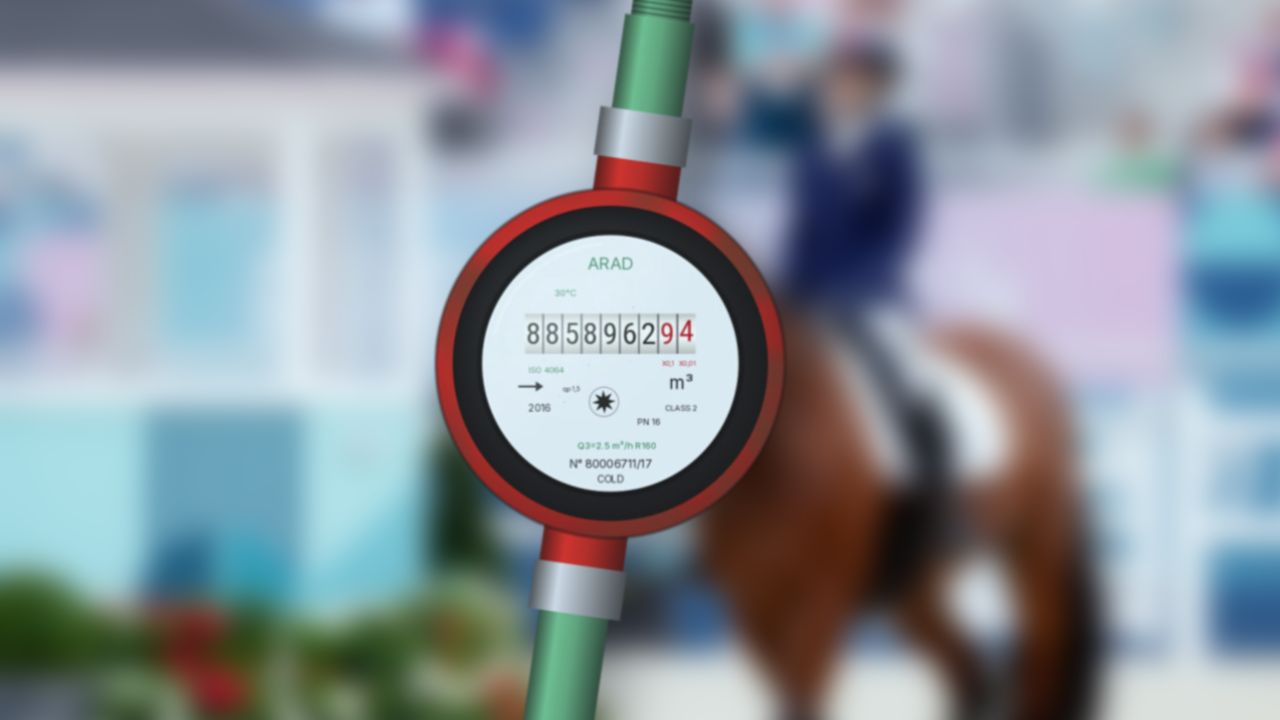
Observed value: 8858962.94 m³
